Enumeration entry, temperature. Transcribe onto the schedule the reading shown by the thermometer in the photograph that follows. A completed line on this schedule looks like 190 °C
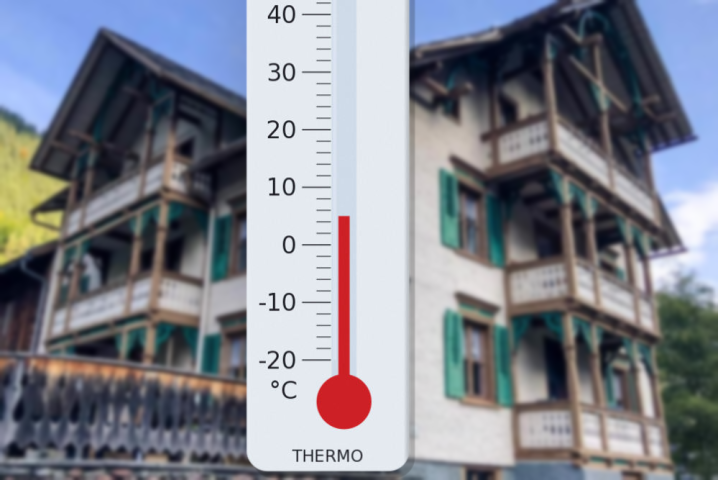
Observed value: 5 °C
